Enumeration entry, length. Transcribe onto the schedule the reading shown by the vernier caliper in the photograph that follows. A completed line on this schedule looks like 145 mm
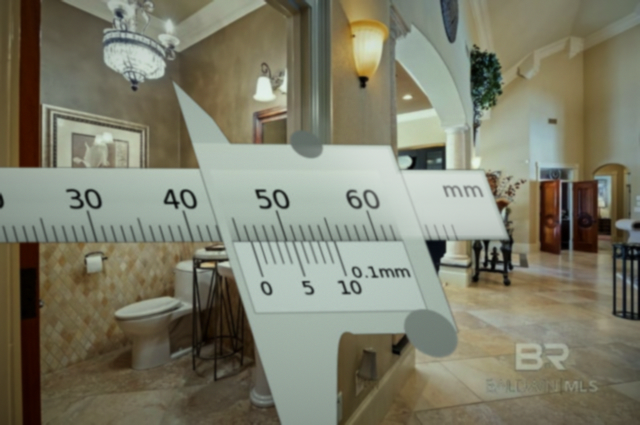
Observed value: 46.2 mm
